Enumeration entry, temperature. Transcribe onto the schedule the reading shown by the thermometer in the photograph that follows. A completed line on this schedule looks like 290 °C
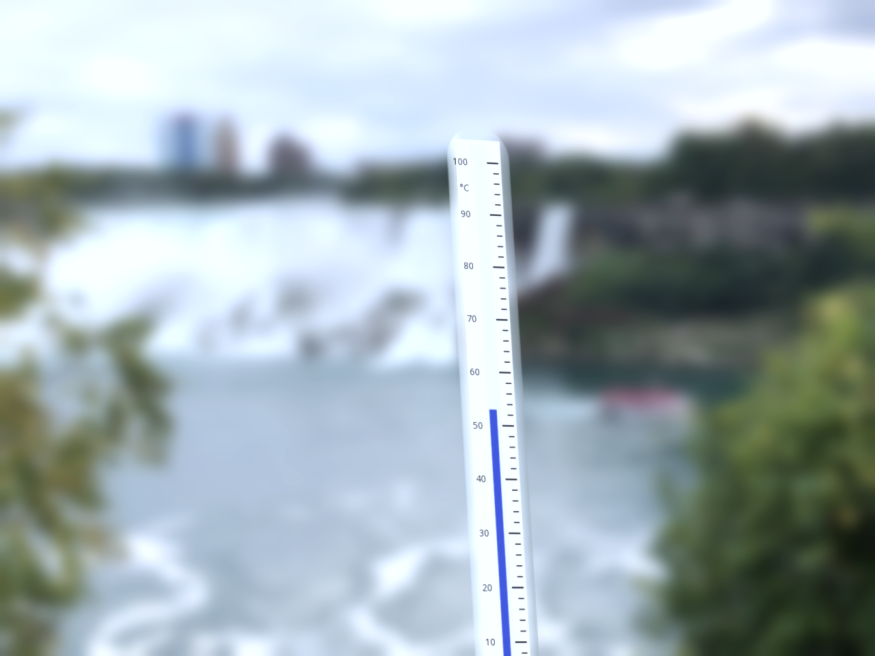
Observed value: 53 °C
